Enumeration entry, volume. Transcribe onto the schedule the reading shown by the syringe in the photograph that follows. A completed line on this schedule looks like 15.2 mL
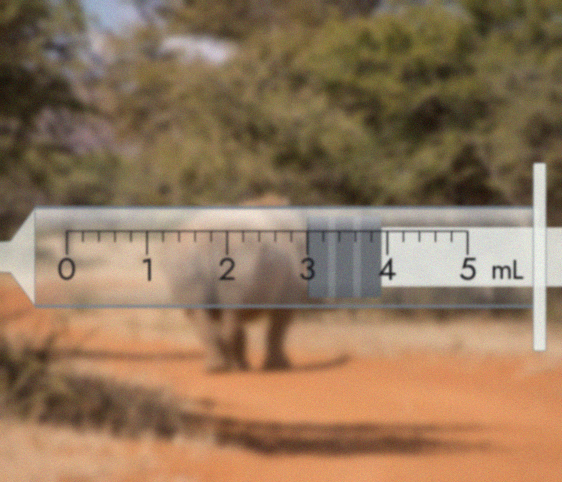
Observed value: 3 mL
